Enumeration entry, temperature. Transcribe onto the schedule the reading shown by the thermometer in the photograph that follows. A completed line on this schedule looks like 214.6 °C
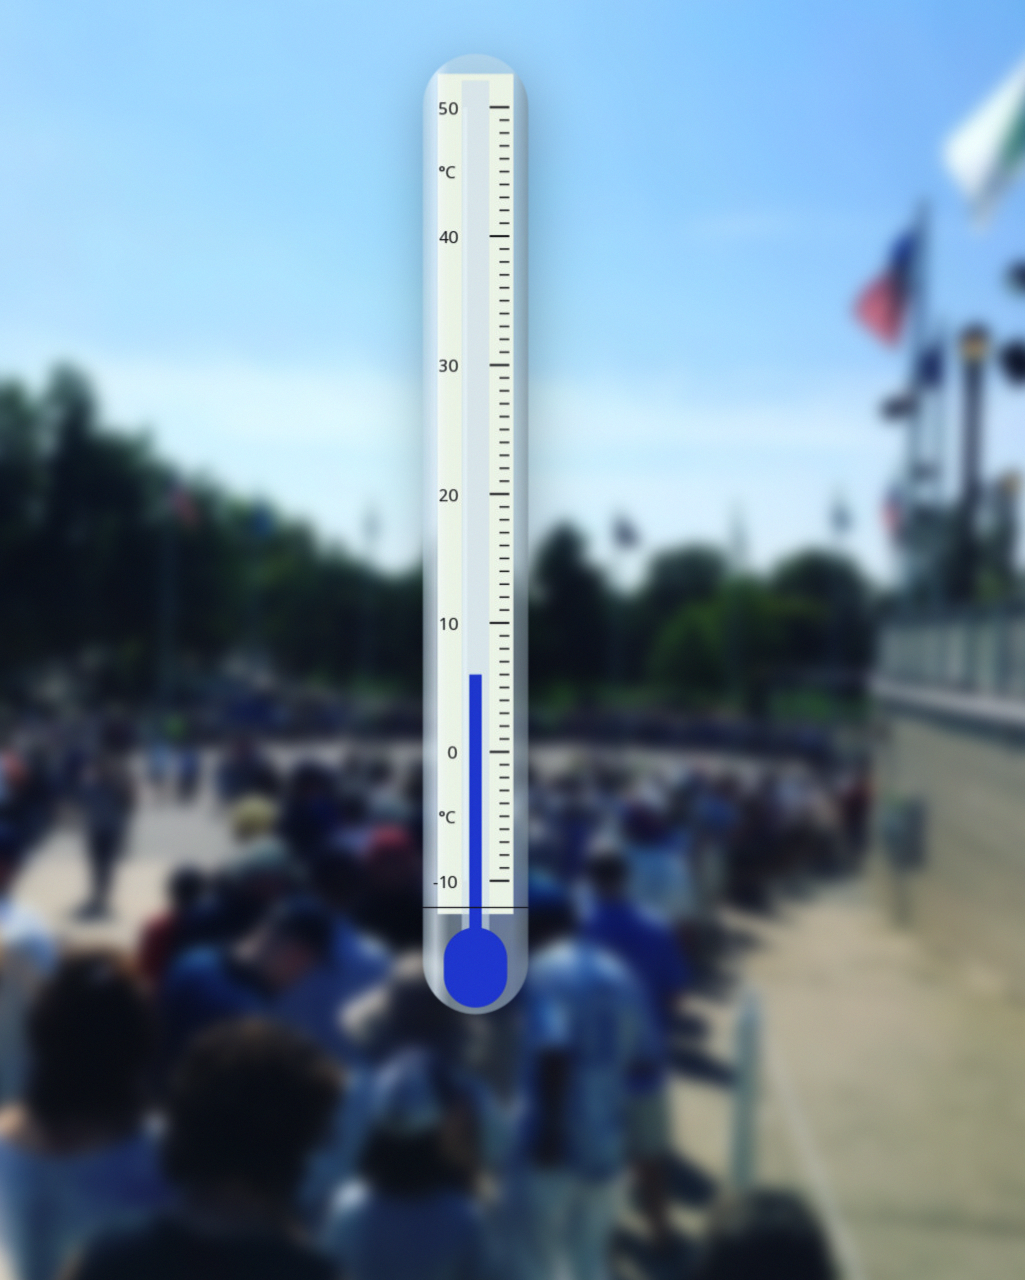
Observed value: 6 °C
